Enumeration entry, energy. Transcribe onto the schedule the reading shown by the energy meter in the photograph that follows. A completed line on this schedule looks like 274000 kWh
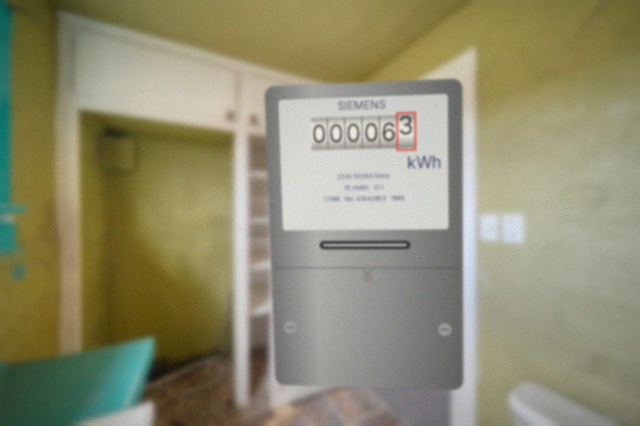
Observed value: 6.3 kWh
